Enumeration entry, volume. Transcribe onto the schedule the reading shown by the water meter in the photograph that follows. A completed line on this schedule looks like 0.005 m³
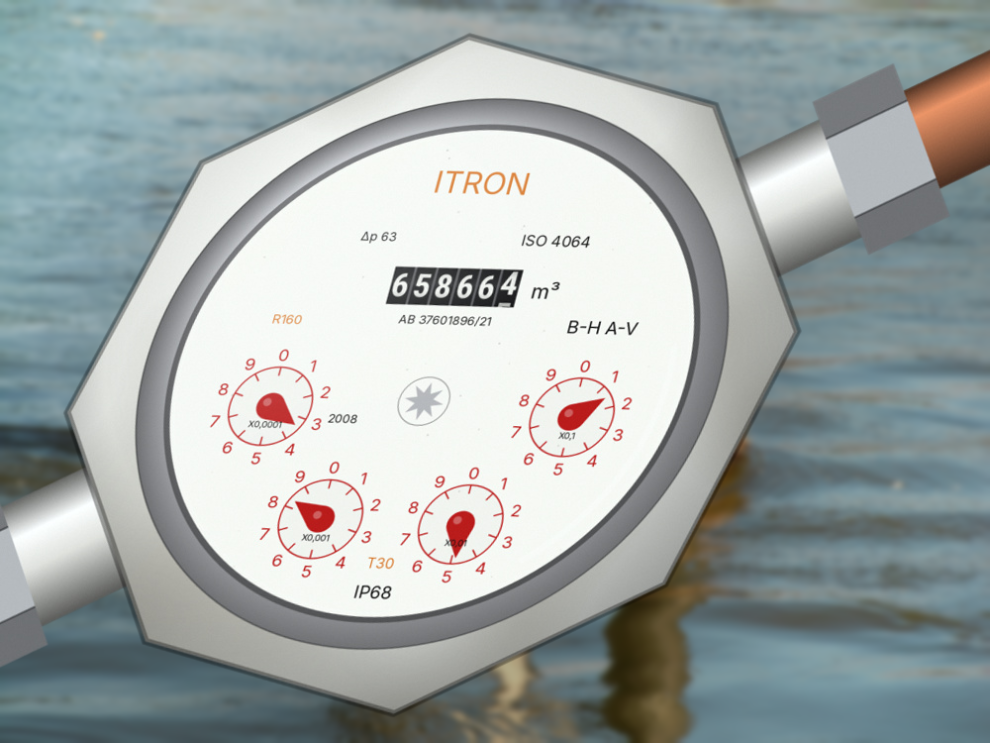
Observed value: 658664.1483 m³
